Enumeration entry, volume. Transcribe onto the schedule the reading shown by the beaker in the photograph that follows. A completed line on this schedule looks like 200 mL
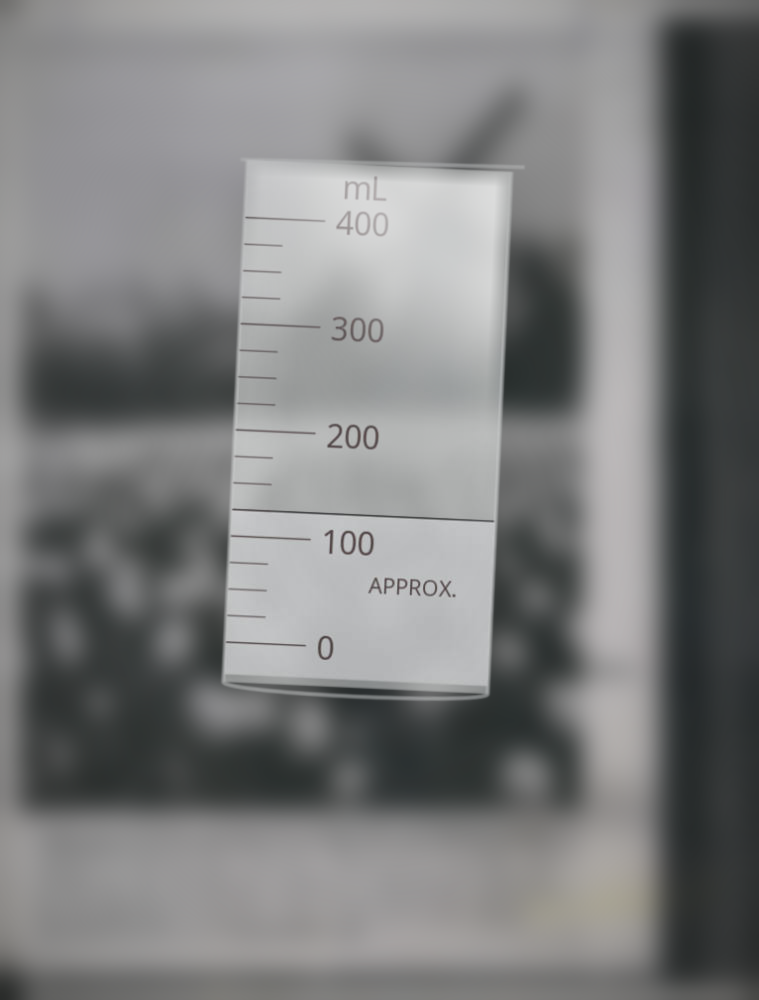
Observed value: 125 mL
